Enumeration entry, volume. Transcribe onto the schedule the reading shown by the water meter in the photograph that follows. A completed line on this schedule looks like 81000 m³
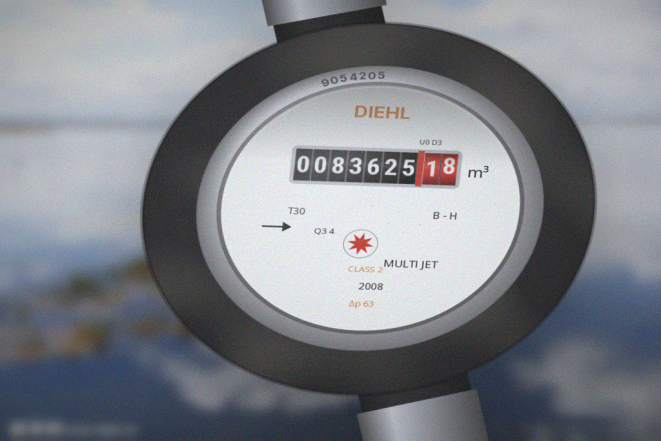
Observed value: 83625.18 m³
